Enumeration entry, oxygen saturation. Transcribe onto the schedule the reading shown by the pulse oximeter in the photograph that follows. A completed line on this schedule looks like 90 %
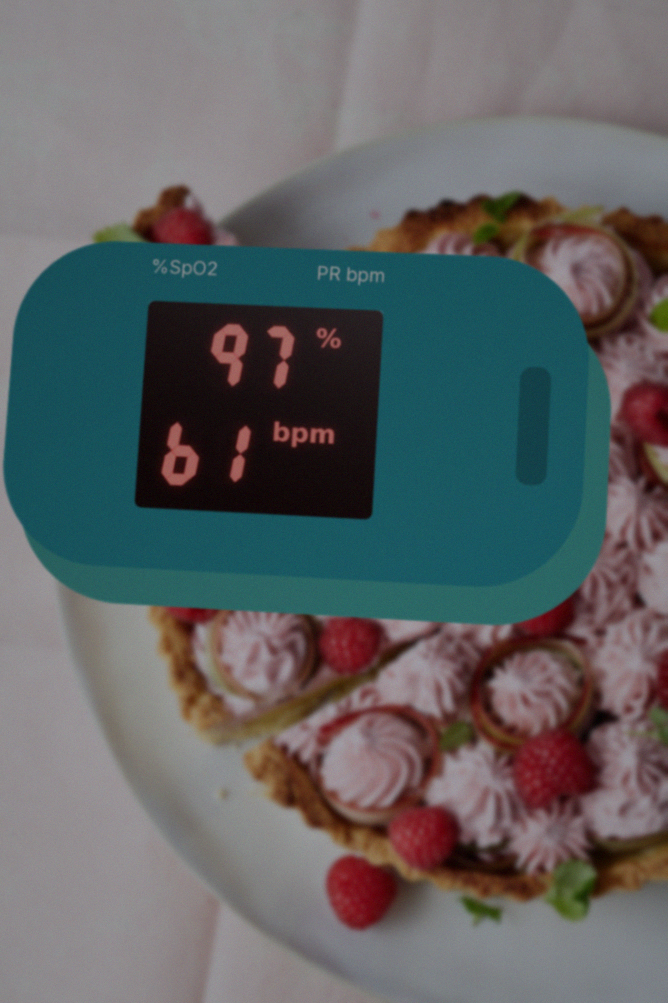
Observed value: 97 %
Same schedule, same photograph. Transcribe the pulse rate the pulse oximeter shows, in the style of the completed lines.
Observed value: 61 bpm
